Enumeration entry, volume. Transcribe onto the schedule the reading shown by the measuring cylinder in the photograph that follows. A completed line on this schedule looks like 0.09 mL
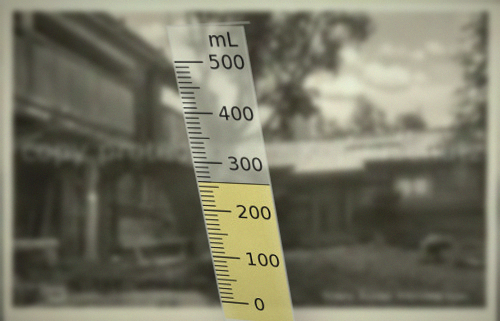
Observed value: 260 mL
